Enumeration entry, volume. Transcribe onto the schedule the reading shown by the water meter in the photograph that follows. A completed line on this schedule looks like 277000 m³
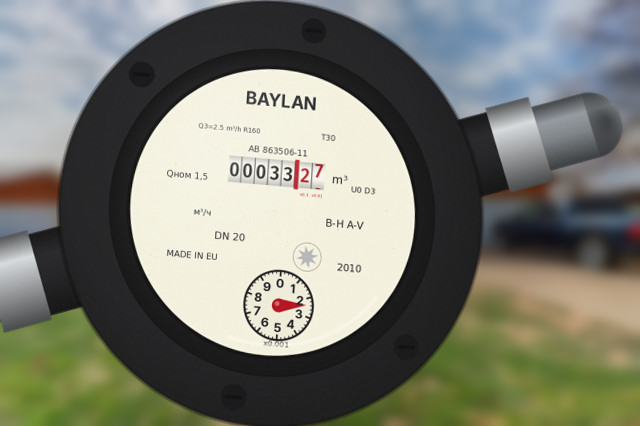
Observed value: 33.272 m³
